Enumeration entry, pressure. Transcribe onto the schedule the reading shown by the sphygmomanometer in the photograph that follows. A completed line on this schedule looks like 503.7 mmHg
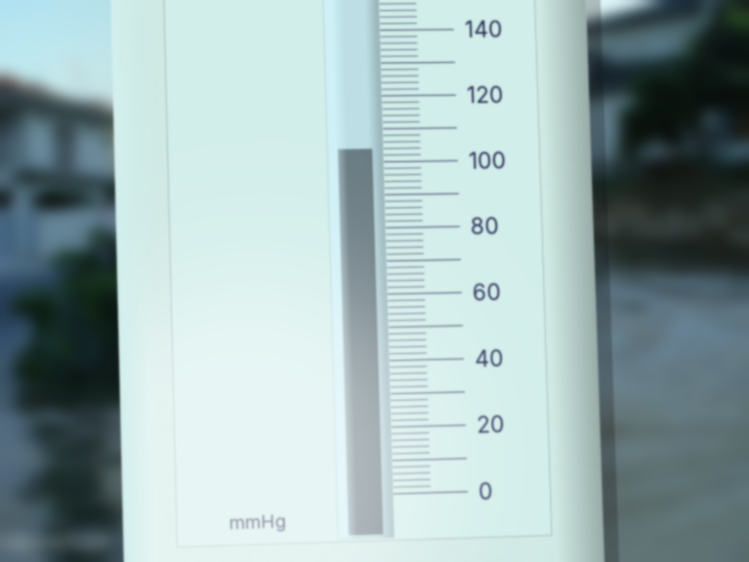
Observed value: 104 mmHg
